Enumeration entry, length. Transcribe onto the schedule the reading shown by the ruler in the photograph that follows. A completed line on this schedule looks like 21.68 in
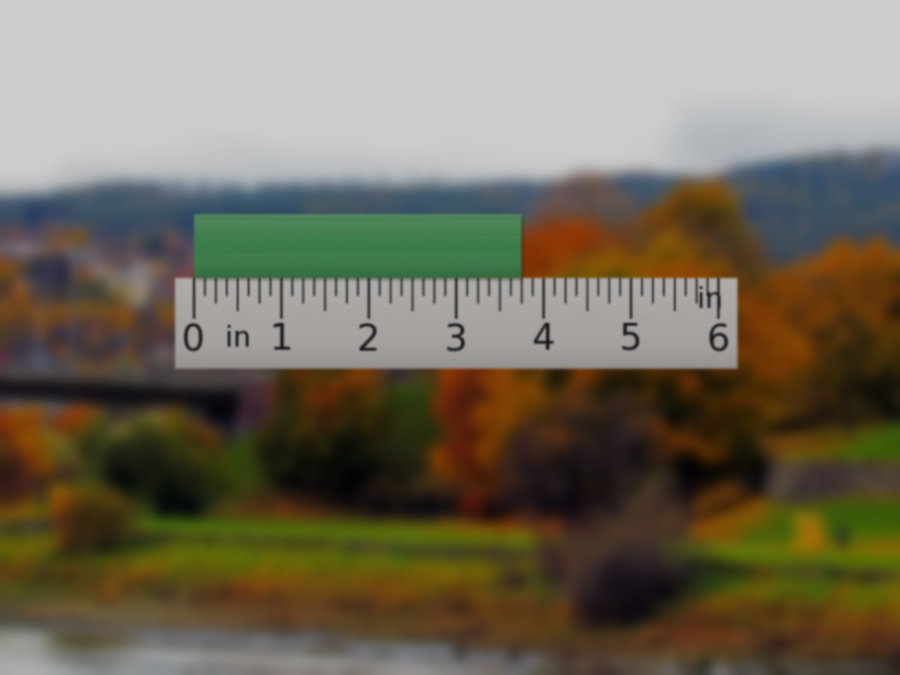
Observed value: 3.75 in
